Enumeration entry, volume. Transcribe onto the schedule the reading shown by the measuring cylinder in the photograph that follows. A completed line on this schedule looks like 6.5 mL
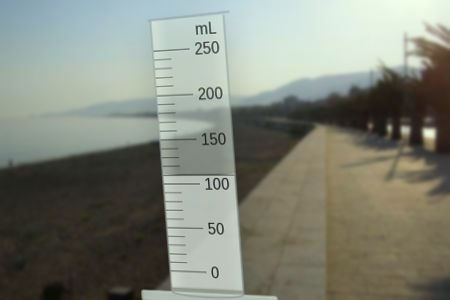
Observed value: 110 mL
